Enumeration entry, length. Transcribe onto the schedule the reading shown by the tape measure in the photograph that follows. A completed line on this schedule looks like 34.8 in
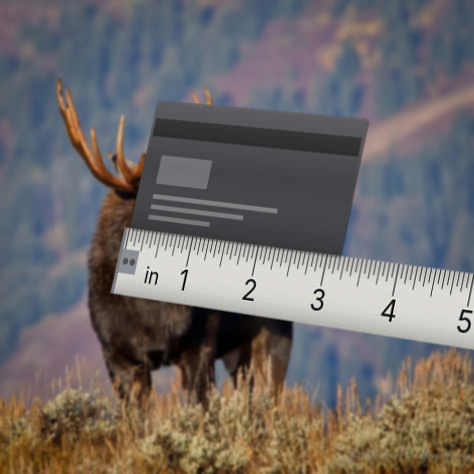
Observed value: 3.1875 in
